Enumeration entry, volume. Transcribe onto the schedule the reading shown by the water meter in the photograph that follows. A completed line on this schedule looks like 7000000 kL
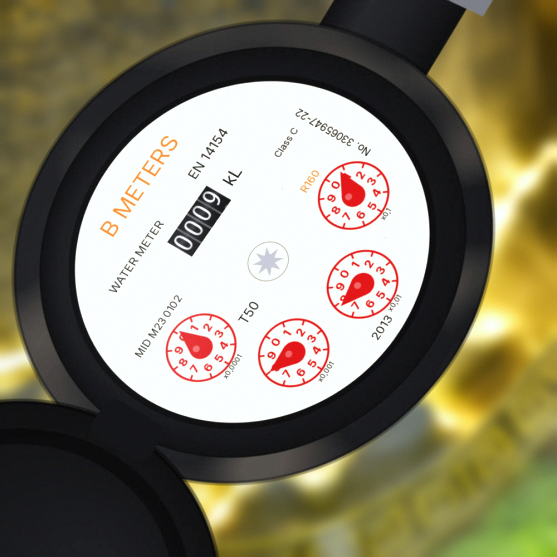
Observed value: 9.0780 kL
